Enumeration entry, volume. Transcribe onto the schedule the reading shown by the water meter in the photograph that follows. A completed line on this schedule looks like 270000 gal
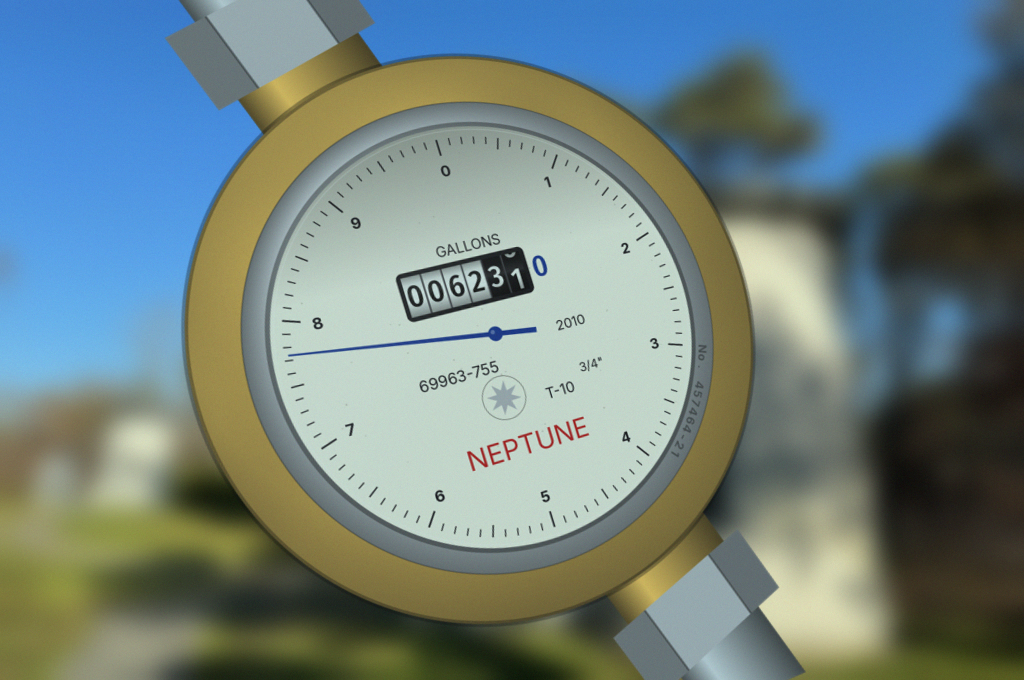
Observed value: 62307.7 gal
